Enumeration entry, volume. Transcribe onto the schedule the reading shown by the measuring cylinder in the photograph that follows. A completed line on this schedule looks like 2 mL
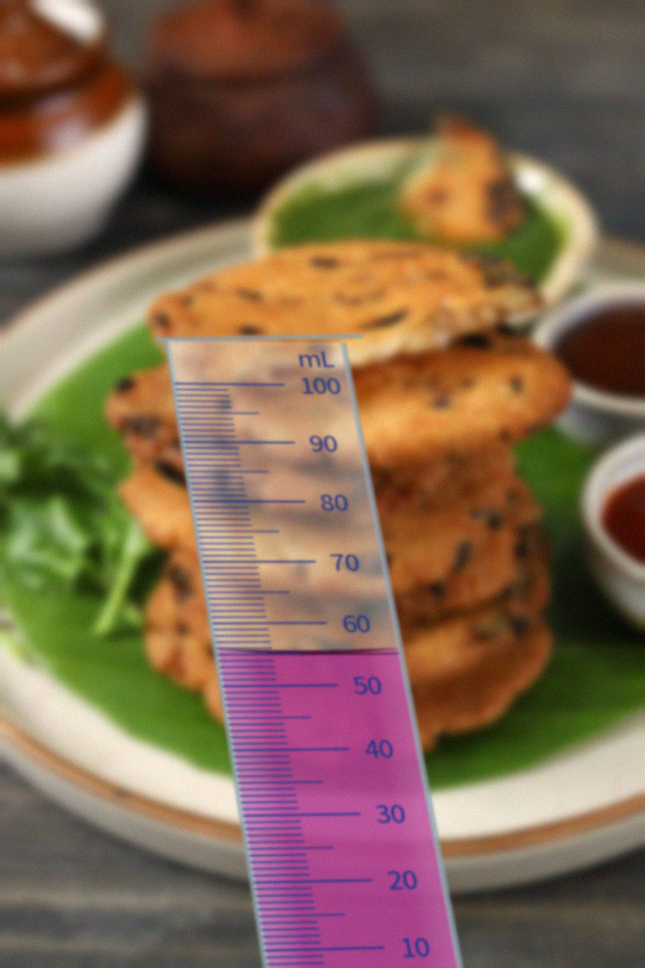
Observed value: 55 mL
